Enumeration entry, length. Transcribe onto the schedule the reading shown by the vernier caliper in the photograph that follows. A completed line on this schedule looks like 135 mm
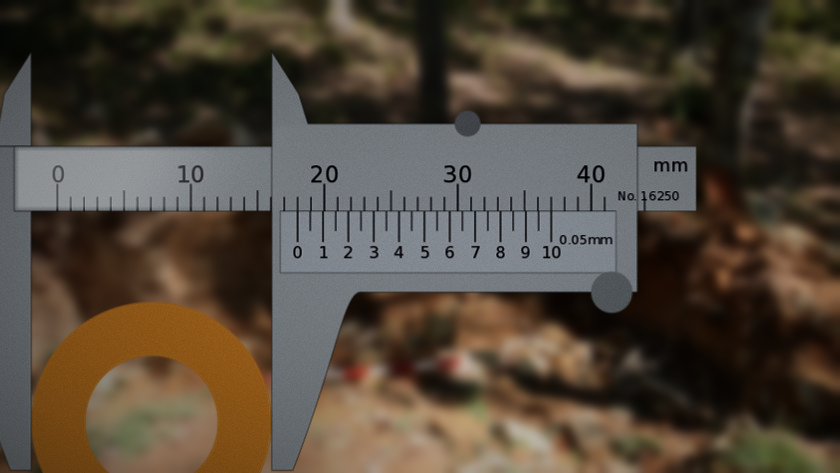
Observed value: 18.0 mm
